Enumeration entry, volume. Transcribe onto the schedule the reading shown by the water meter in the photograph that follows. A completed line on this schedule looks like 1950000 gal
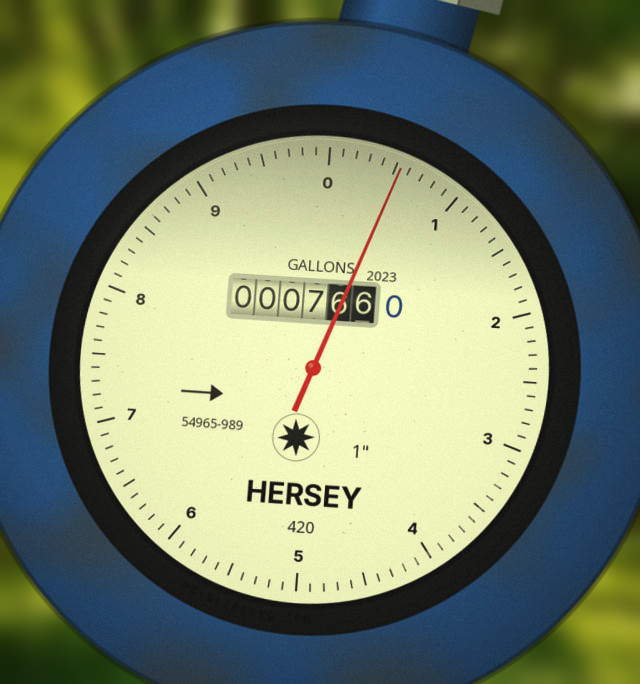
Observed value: 7660.5 gal
